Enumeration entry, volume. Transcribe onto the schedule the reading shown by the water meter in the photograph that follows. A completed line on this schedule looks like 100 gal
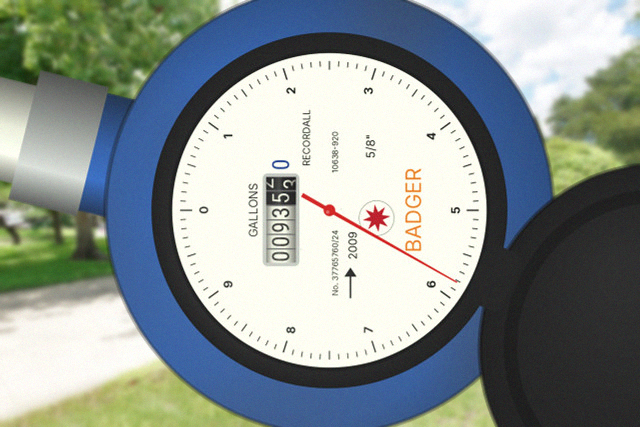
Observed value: 93525.8 gal
